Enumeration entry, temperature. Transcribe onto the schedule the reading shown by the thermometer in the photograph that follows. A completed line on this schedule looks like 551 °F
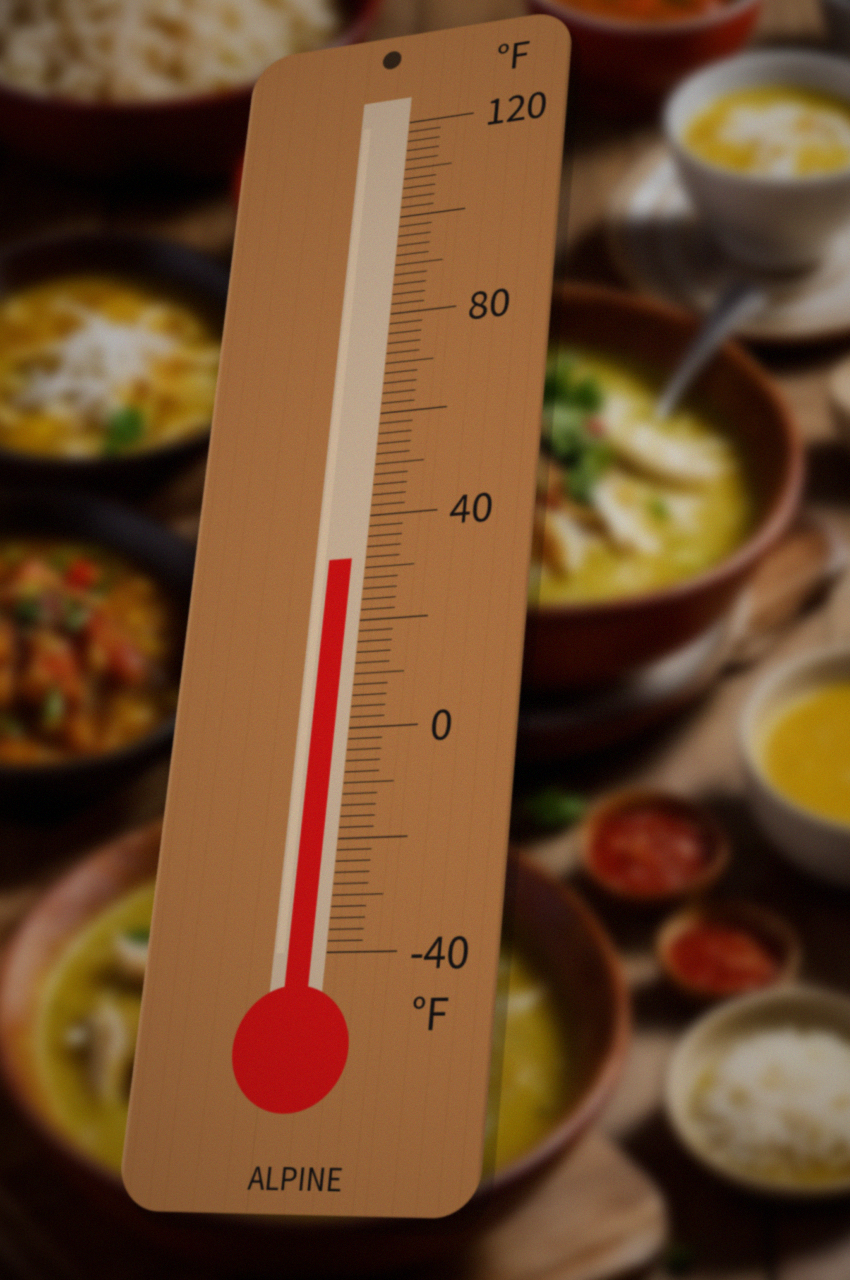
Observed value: 32 °F
